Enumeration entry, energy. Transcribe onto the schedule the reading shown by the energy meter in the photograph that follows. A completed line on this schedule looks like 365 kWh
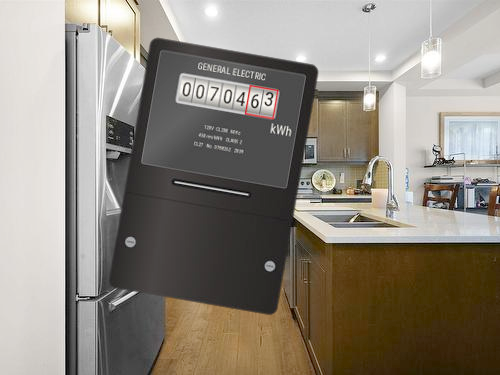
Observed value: 704.63 kWh
